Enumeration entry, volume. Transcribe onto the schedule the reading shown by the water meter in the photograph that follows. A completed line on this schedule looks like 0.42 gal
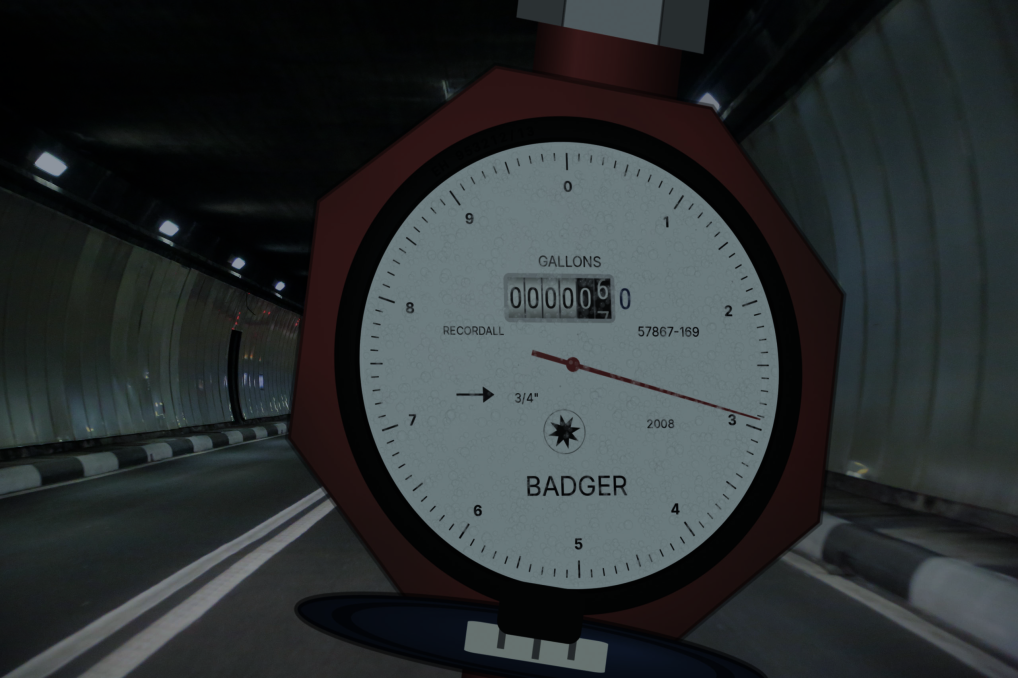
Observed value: 62.9 gal
